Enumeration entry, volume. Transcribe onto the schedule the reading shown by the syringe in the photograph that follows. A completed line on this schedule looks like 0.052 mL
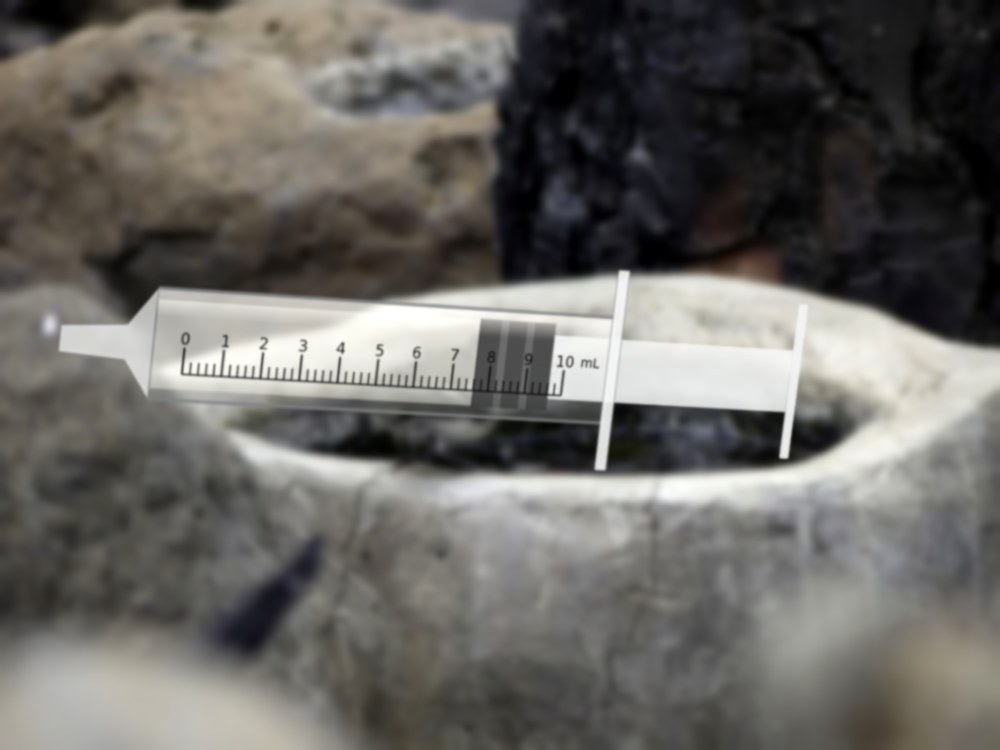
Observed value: 7.6 mL
